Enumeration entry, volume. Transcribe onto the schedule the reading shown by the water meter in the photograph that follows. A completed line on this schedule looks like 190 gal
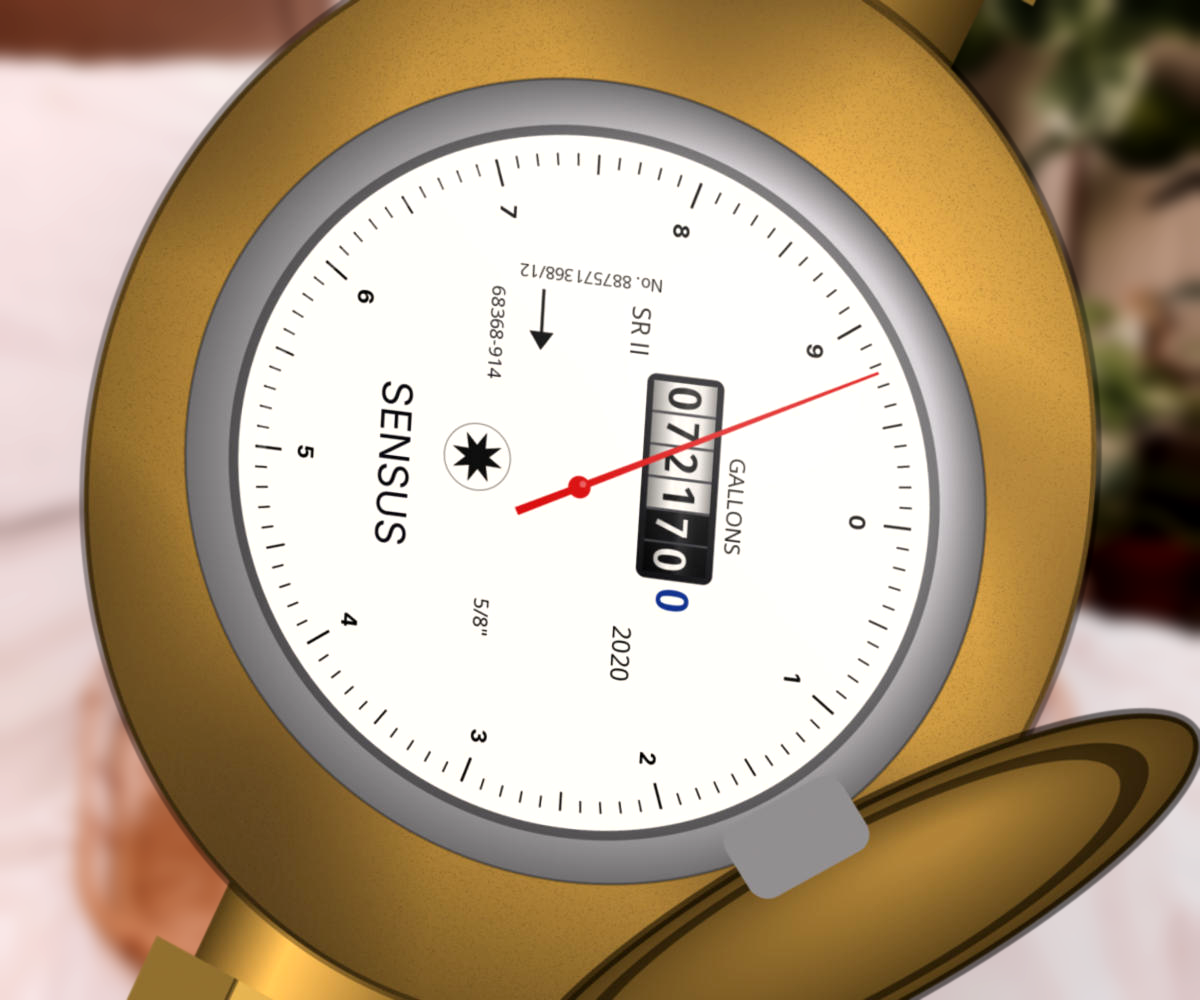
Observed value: 721699.2 gal
